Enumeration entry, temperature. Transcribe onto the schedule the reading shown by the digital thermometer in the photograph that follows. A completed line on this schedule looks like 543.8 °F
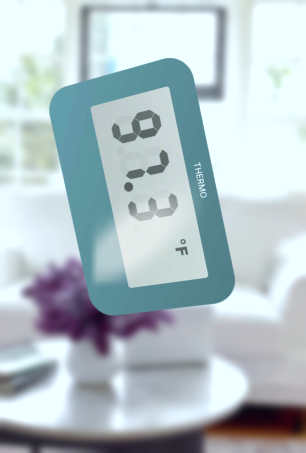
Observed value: 97.3 °F
